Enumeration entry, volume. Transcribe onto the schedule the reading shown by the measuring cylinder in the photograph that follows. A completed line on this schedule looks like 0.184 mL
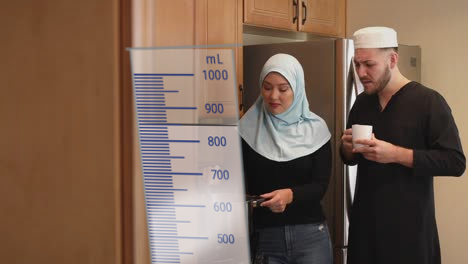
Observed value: 850 mL
